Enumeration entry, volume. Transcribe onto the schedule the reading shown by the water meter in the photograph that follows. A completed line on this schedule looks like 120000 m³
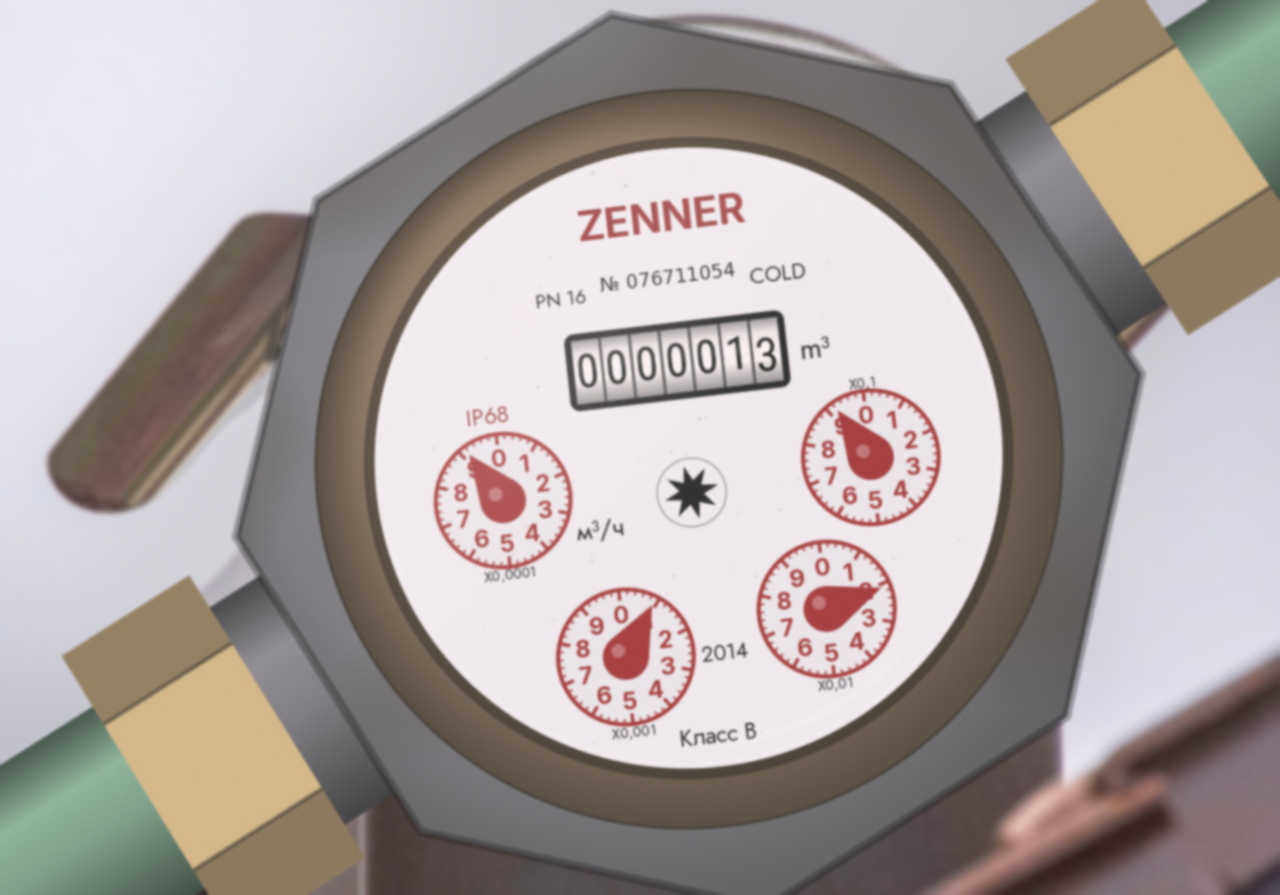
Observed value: 12.9209 m³
